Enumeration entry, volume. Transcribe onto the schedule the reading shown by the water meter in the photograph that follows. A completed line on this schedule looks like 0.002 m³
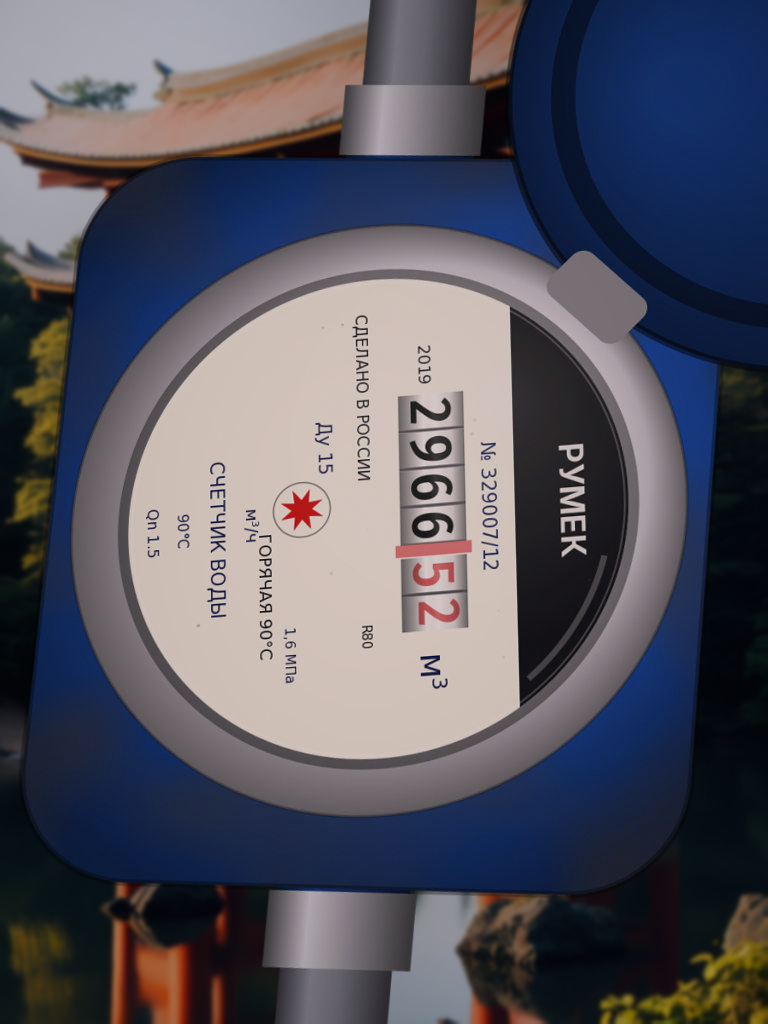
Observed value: 2966.52 m³
